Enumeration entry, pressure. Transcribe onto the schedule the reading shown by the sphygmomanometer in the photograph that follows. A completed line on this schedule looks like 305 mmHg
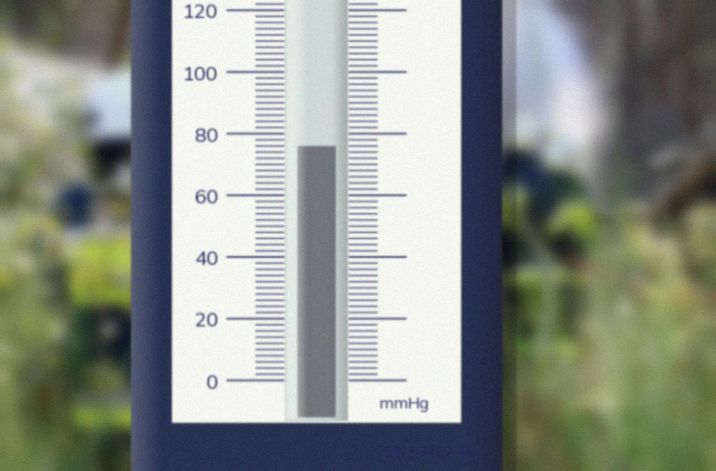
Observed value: 76 mmHg
